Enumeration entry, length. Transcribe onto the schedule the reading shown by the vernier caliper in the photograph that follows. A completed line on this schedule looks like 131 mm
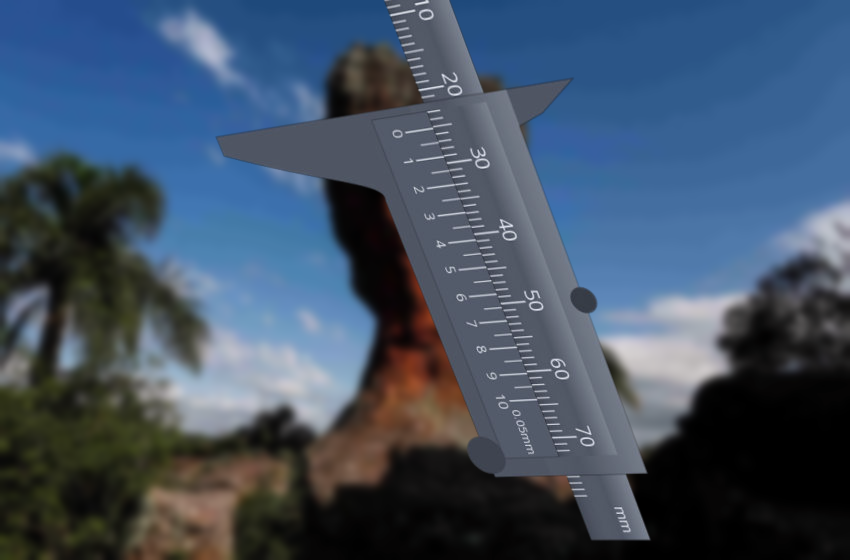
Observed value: 25.2 mm
